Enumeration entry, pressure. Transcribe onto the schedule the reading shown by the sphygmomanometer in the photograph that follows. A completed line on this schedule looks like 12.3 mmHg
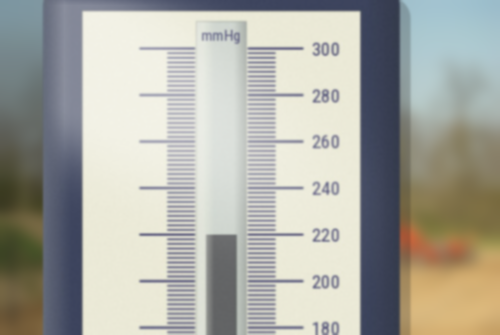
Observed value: 220 mmHg
